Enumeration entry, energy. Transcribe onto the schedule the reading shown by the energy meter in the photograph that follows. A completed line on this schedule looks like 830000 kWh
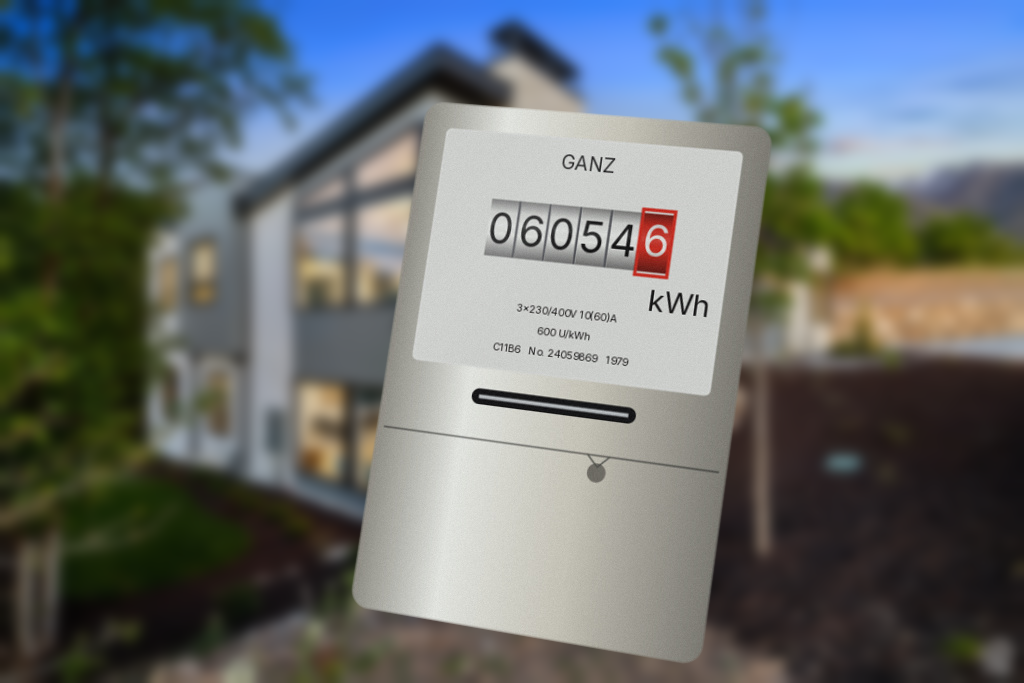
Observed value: 6054.6 kWh
